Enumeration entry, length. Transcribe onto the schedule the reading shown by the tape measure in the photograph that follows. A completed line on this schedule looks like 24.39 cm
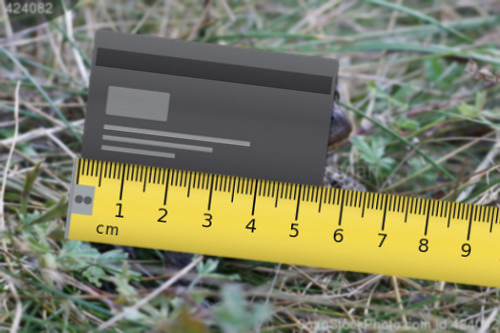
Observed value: 5.5 cm
